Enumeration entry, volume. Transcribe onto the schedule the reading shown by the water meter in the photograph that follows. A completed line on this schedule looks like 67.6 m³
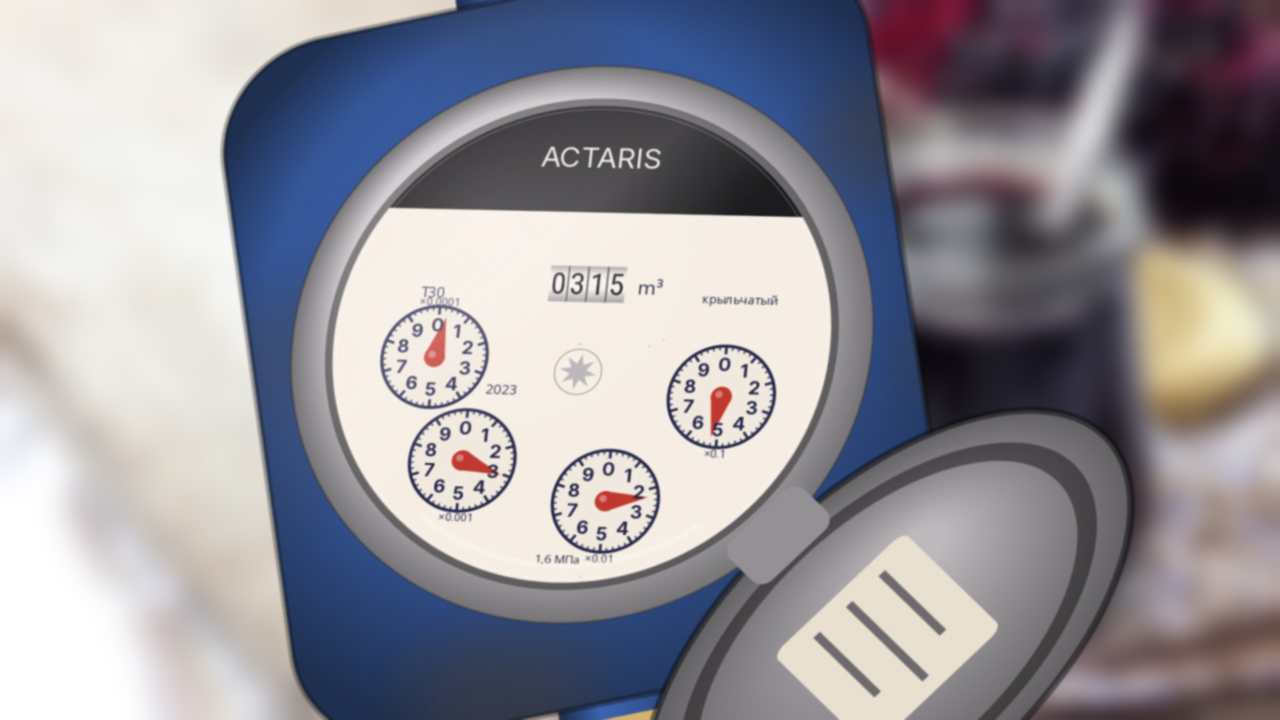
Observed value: 315.5230 m³
